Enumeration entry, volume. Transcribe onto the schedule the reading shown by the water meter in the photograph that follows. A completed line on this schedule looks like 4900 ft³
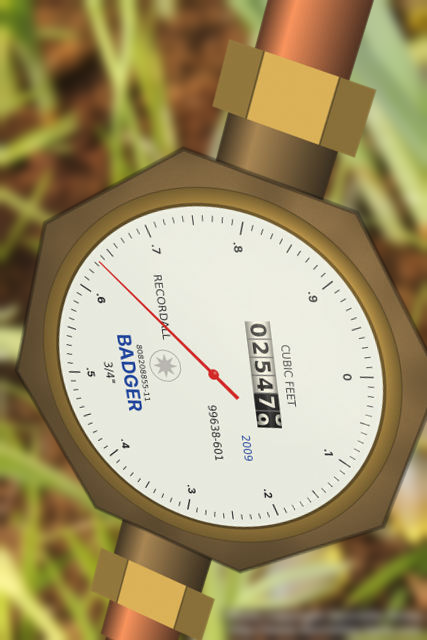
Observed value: 25478.63 ft³
